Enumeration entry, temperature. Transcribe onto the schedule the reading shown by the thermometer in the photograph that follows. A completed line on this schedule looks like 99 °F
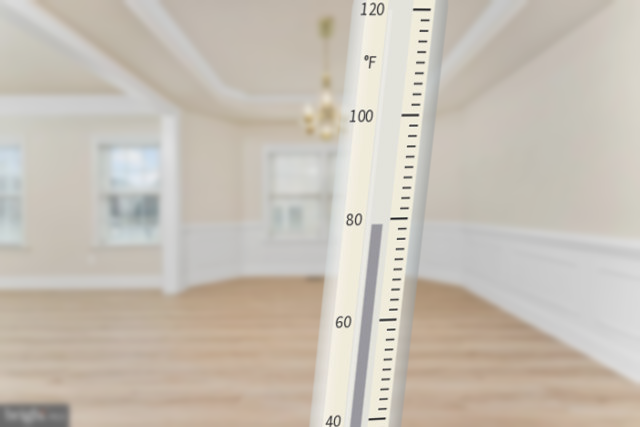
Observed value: 79 °F
